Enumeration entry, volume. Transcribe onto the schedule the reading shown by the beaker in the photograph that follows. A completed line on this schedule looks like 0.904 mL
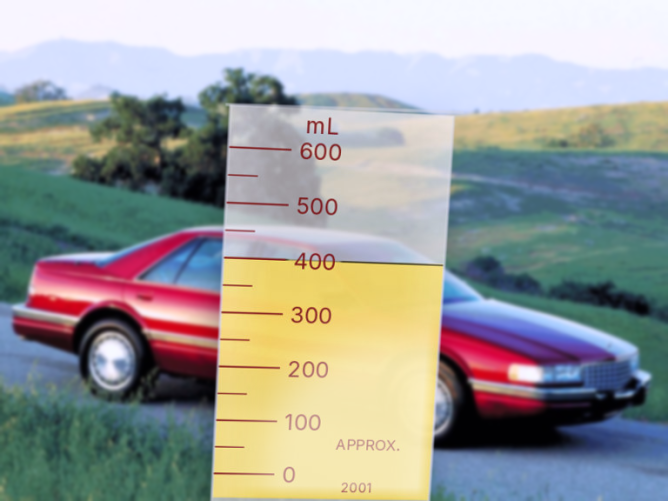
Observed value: 400 mL
